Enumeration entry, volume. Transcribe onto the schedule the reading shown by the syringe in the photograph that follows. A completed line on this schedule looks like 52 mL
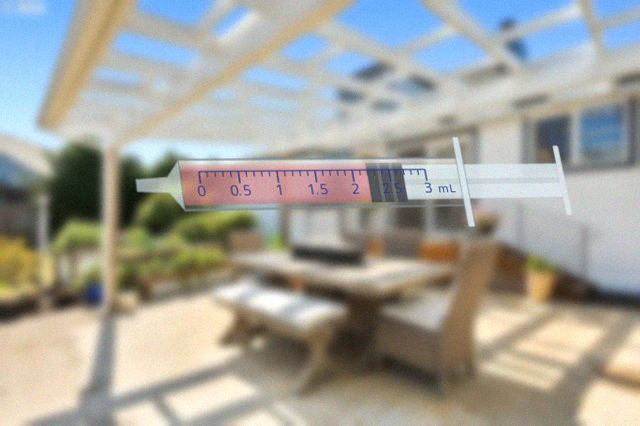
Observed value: 2.2 mL
